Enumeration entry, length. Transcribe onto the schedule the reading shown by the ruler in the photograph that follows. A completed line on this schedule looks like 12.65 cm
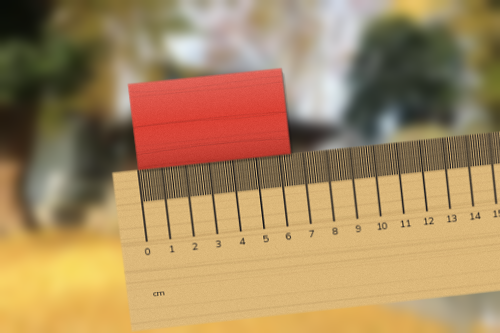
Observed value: 6.5 cm
